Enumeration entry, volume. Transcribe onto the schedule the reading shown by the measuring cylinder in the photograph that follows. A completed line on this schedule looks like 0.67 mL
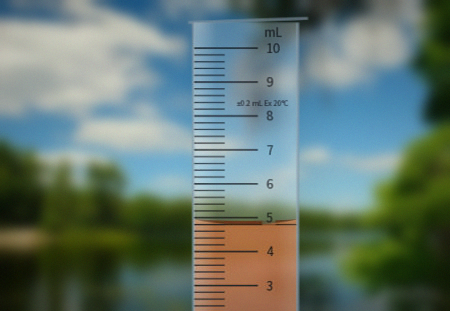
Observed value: 4.8 mL
